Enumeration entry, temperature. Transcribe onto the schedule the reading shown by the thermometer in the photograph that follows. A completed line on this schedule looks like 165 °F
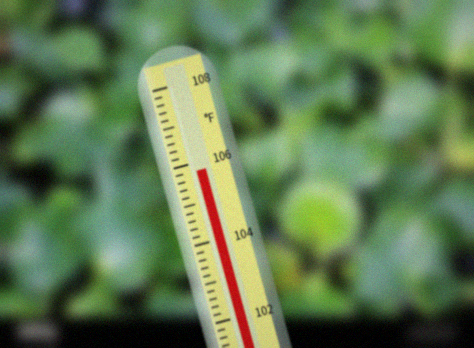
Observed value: 105.8 °F
